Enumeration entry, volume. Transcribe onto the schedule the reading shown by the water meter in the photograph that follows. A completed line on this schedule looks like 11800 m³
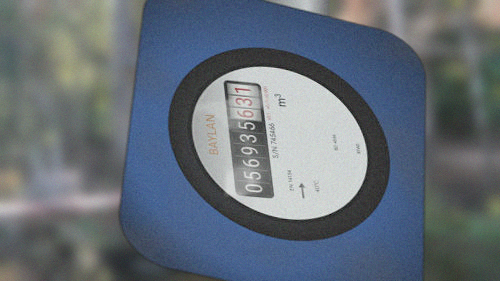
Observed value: 56935.631 m³
